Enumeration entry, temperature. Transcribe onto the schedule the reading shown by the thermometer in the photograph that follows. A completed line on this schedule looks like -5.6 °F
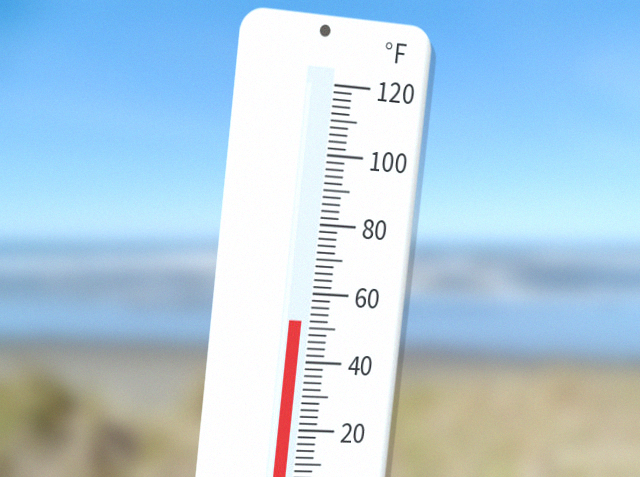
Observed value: 52 °F
